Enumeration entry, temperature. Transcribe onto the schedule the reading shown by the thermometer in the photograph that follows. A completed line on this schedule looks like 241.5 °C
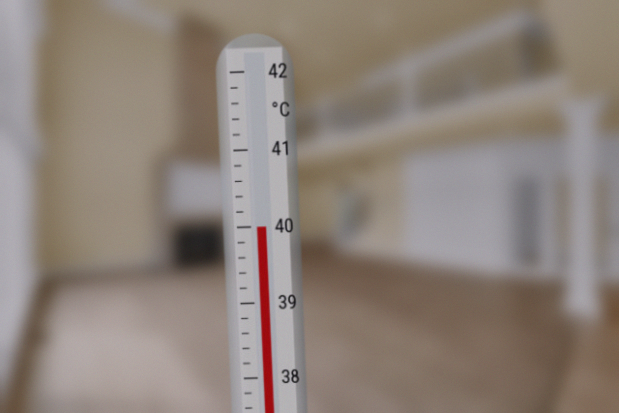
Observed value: 40 °C
